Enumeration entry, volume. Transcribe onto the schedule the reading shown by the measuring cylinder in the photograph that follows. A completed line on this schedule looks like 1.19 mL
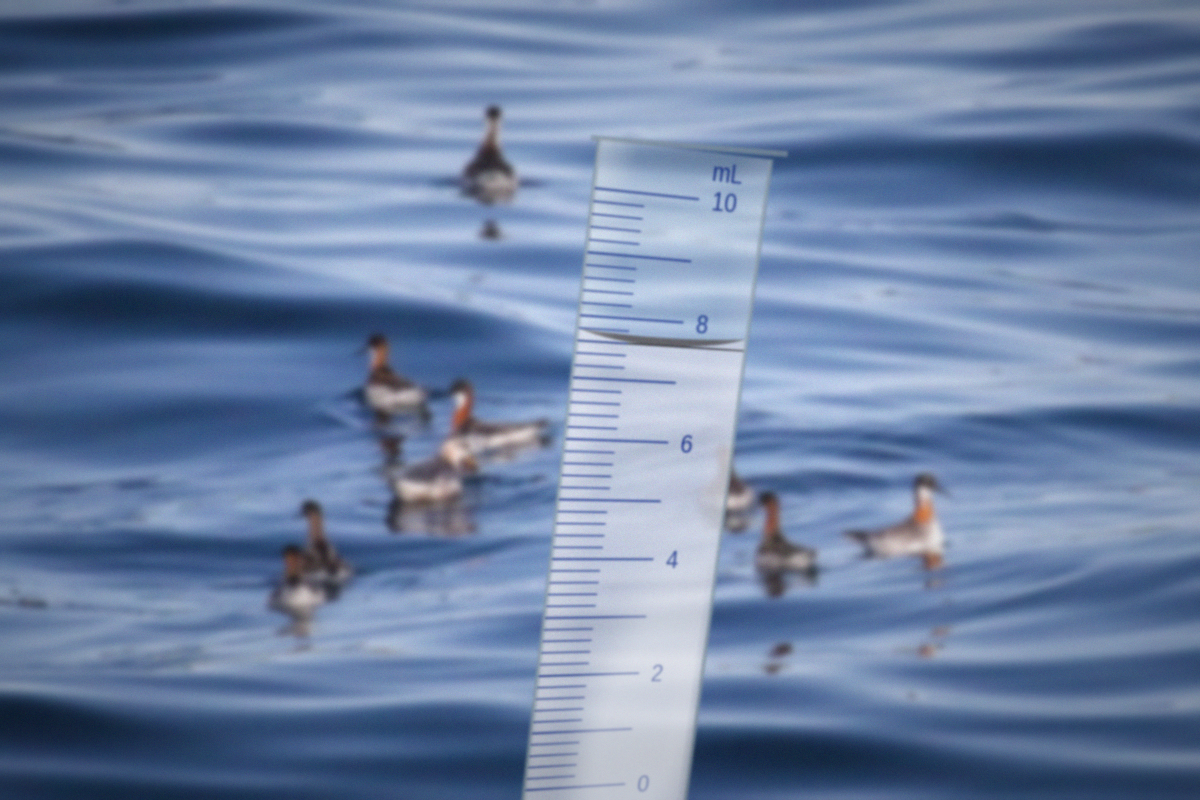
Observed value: 7.6 mL
